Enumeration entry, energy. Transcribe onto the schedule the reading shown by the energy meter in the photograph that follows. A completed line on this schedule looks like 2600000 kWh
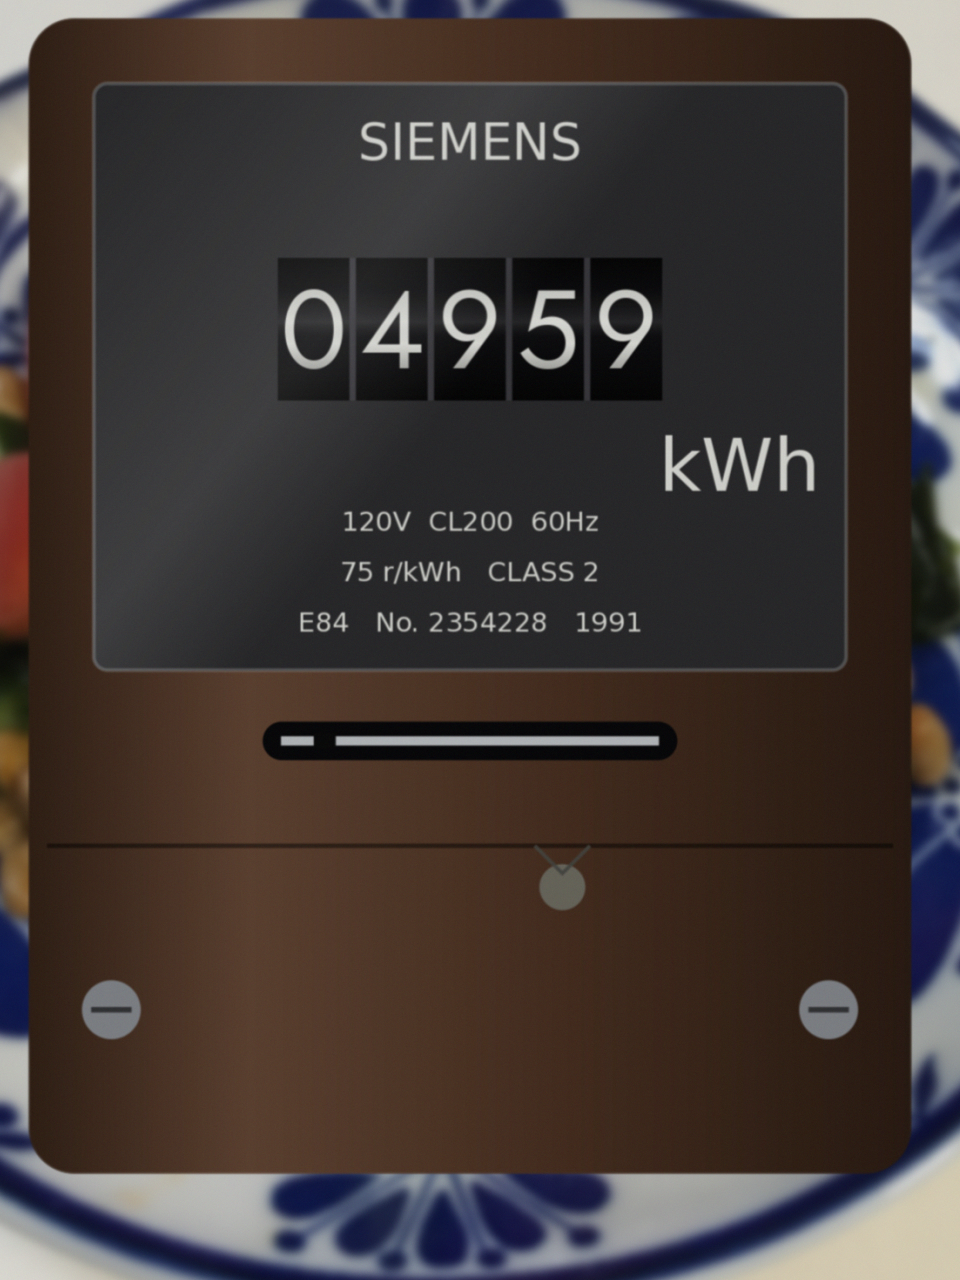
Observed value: 4959 kWh
